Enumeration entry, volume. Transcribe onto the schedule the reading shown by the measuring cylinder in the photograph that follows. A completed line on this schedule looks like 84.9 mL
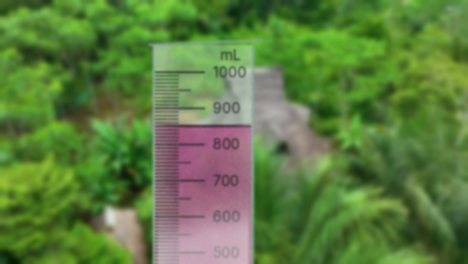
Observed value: 850 mL
